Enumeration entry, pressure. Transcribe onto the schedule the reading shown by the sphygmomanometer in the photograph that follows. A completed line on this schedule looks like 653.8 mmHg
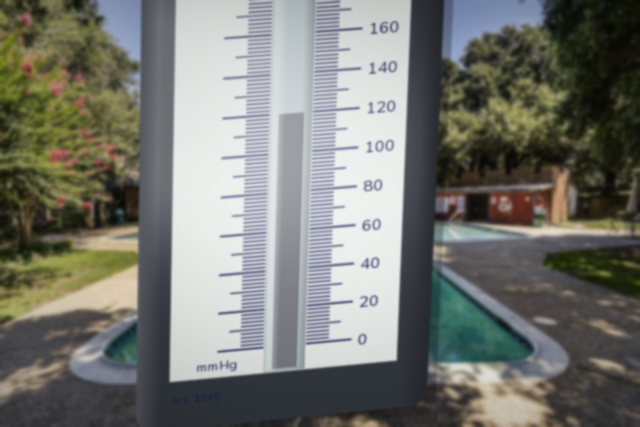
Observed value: 120 mmHg
